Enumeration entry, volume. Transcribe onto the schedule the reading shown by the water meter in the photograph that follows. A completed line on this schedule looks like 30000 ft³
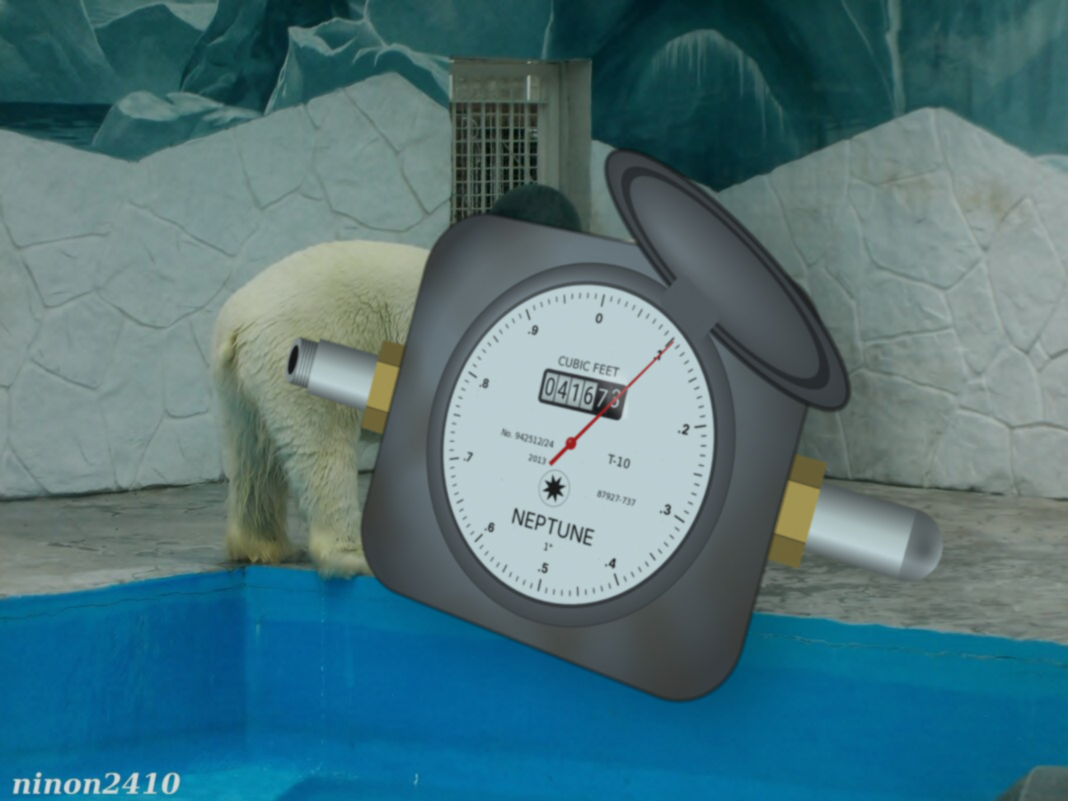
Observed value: 41673.10 ft³
